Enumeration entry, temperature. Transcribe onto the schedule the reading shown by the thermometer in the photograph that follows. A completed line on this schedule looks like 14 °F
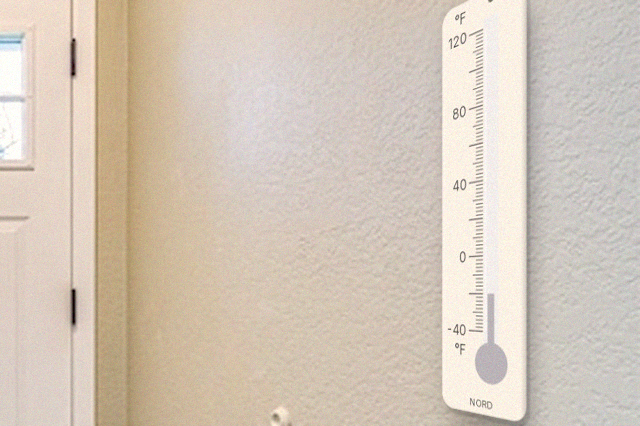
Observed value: -20 °F
